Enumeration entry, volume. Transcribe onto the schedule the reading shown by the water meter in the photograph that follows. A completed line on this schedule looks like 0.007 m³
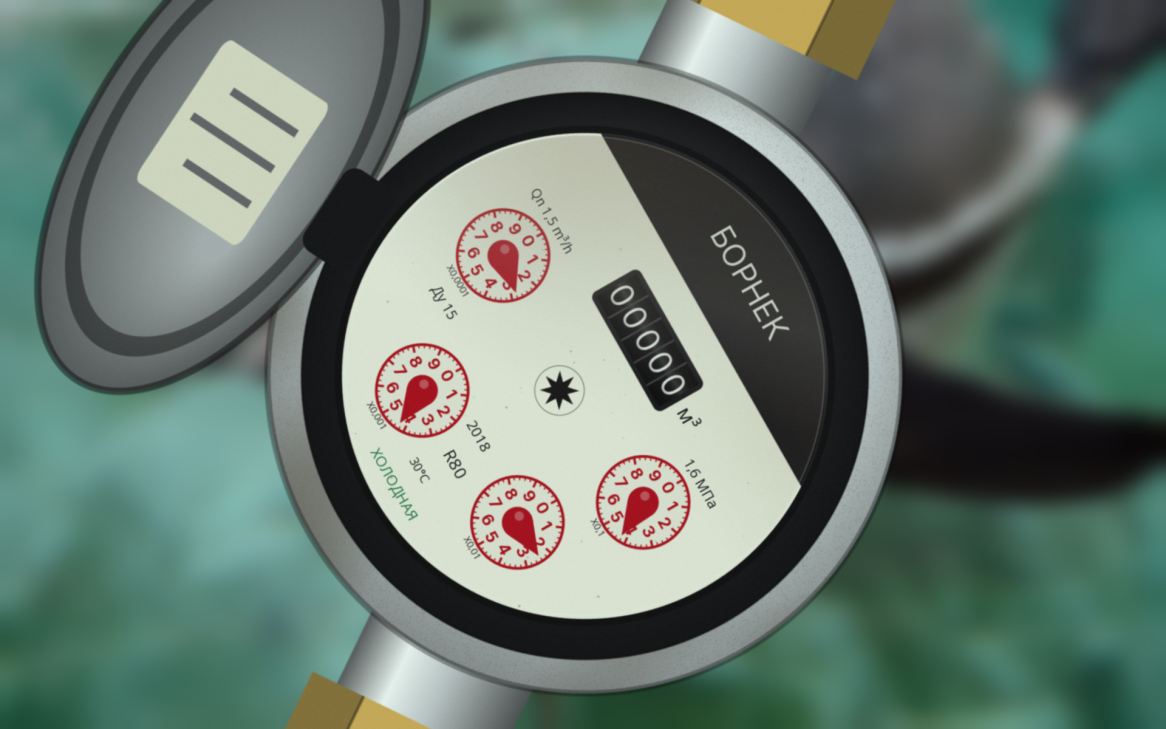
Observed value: 0.4242 m³
